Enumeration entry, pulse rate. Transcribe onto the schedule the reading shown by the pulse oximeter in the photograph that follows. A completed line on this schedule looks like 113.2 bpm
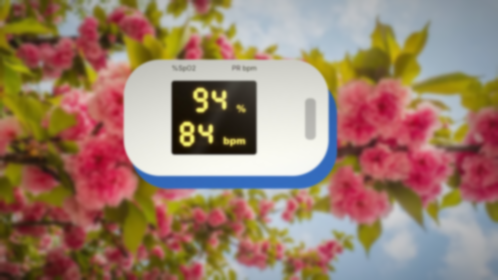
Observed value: 84 bpm
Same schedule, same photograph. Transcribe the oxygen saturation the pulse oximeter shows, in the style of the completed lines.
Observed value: 94 %
